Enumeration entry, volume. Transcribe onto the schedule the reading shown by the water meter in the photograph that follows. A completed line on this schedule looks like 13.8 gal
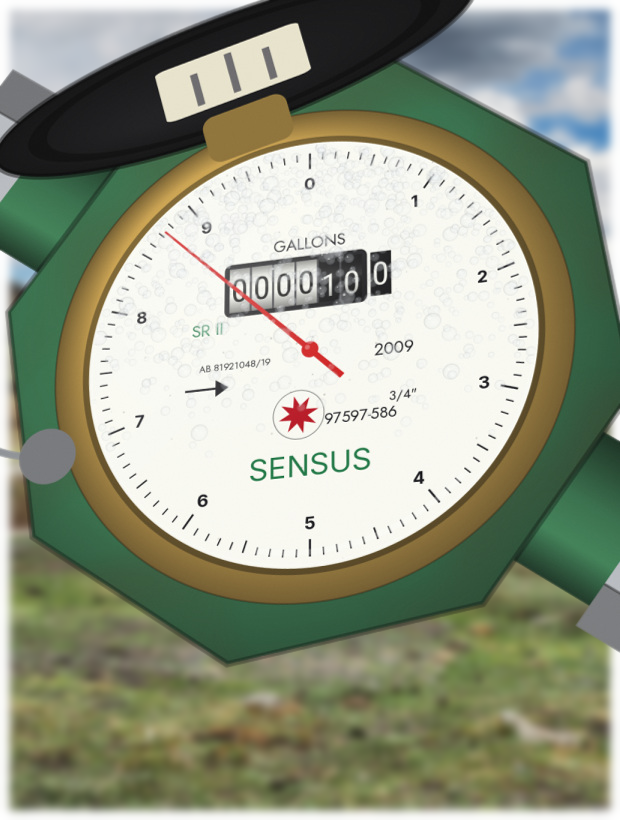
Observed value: 98.7 gal
